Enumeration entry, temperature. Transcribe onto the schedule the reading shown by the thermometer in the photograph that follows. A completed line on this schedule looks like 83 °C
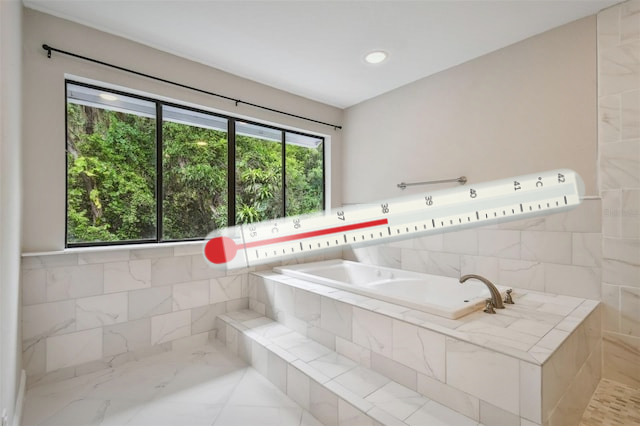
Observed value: 38 °C
